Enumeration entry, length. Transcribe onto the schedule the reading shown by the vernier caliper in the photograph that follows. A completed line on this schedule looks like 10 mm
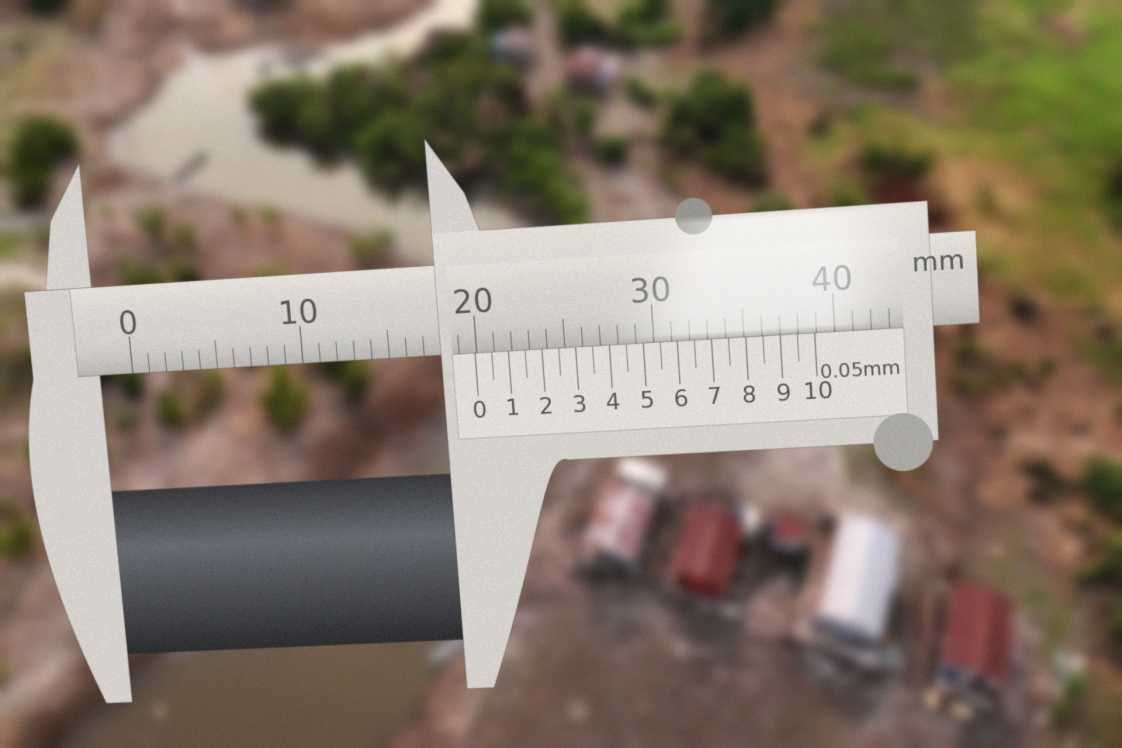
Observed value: 19.9 mm
